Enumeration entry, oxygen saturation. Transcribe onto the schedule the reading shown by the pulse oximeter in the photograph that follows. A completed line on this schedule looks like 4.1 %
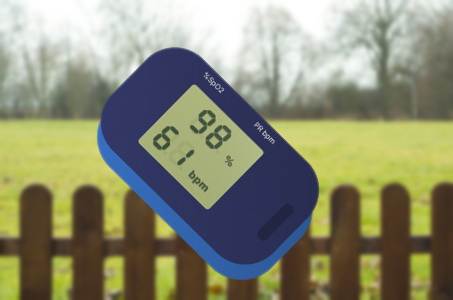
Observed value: 98 %
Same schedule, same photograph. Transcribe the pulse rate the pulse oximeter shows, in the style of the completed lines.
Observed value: 61 bpm
